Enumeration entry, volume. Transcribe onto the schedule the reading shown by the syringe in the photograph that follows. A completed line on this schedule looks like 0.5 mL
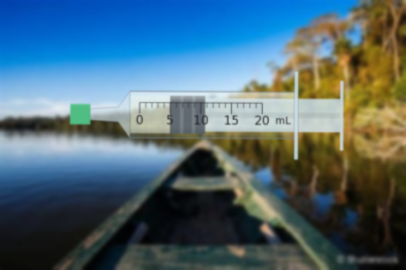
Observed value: 5 mL
